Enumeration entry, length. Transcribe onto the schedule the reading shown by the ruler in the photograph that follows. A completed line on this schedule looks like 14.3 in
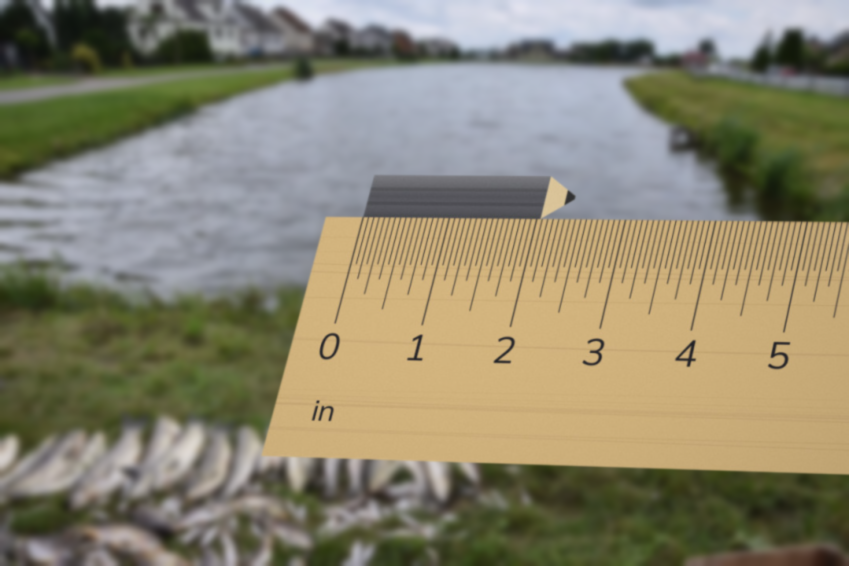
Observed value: 2.375 in
